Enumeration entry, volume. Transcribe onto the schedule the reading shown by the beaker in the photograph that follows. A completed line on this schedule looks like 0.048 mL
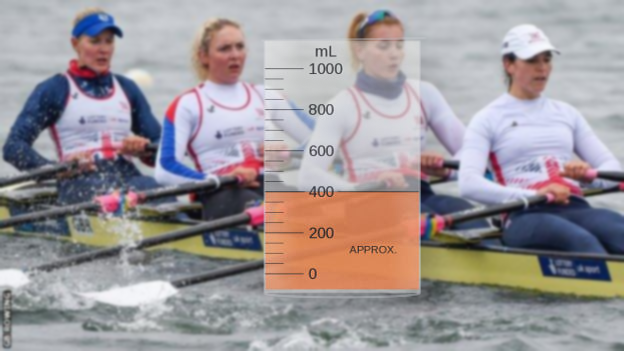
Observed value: 400 mL
